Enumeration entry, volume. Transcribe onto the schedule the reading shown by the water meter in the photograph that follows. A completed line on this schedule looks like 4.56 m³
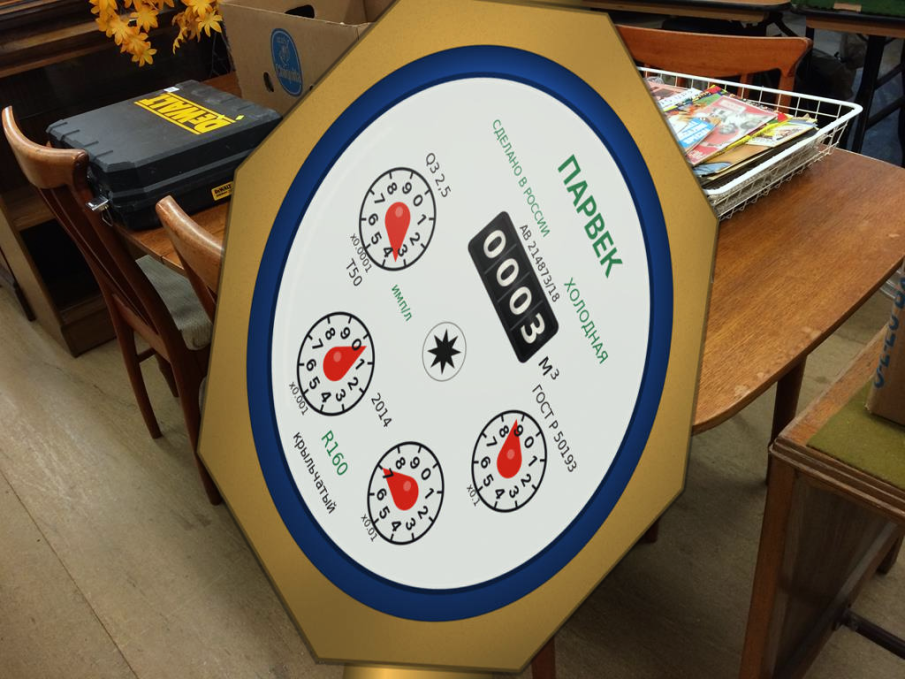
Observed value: 3.8703 m³
